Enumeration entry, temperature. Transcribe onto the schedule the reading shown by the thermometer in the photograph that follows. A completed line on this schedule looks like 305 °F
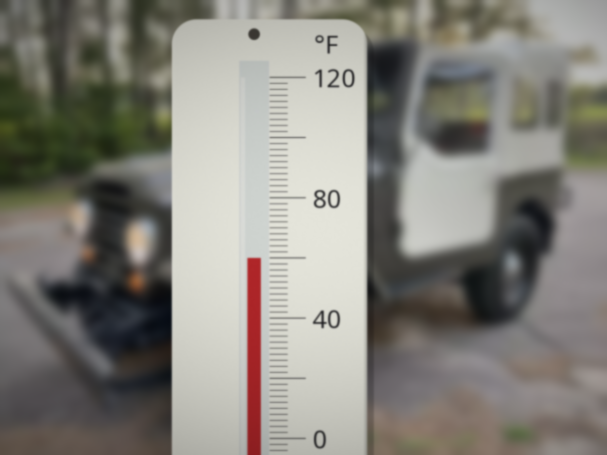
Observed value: 60 °F
